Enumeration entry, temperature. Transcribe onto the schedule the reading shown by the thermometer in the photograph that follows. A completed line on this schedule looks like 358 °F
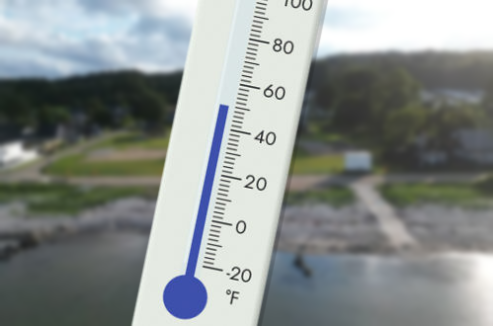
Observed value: 50 °F
